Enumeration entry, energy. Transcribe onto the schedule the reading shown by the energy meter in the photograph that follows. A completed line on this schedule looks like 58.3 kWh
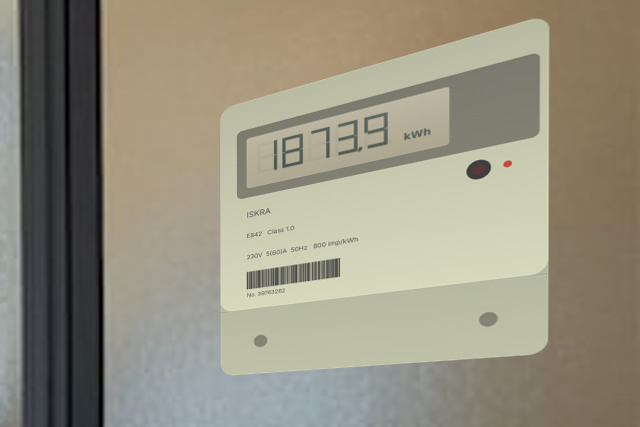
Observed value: 1873.9 kWh
